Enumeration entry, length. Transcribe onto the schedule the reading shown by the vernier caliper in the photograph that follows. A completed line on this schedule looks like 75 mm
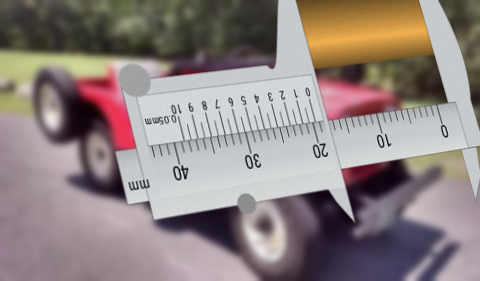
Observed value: 19.6 mm
